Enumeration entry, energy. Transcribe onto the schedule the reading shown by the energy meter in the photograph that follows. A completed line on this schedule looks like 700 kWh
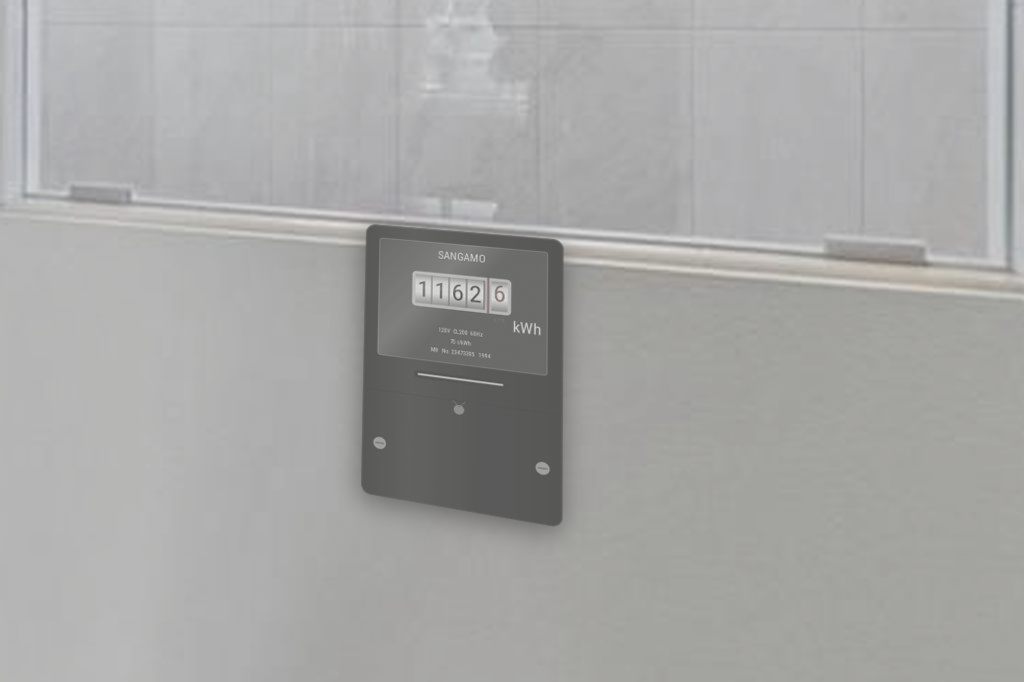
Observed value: 1162.6 kWh
